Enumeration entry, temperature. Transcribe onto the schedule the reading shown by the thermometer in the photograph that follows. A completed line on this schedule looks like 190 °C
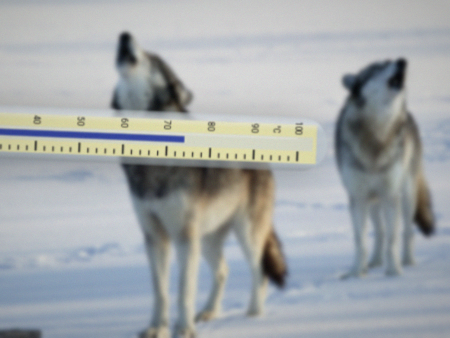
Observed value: 74 °C
